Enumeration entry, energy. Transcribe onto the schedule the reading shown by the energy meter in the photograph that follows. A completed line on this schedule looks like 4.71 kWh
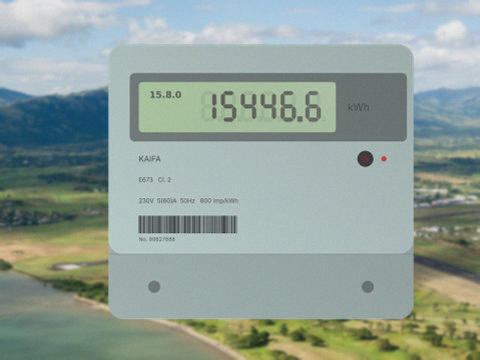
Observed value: 15446.6 kWh
